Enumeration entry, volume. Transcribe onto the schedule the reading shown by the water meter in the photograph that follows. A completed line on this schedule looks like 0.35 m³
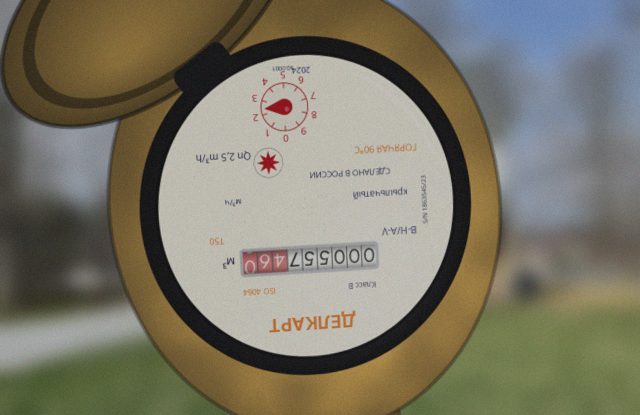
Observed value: 557.4602 m³
